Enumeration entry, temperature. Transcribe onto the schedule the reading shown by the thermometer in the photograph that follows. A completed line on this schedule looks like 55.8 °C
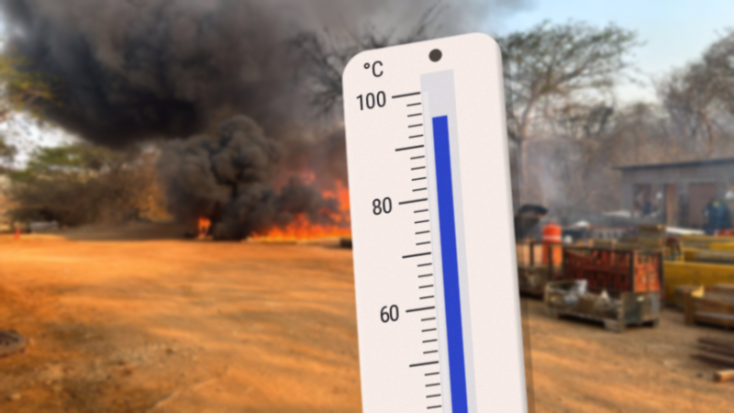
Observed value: 95 °C
